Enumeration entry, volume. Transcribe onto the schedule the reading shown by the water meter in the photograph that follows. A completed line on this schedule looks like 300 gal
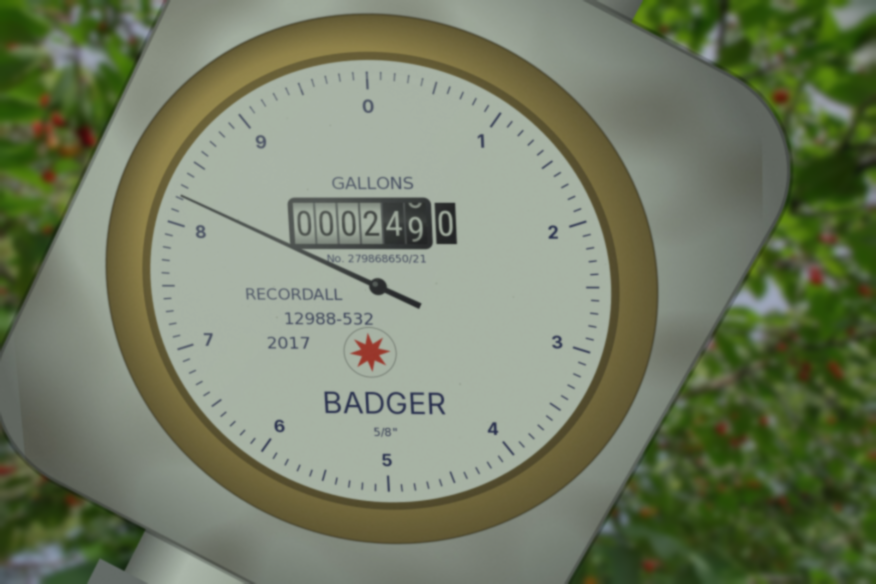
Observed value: 2488.2 gal
